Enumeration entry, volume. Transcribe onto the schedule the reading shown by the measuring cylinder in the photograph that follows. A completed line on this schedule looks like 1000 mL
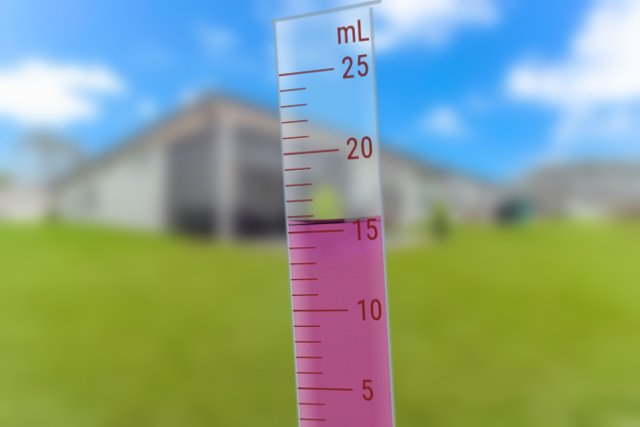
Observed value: 15.5 mL
